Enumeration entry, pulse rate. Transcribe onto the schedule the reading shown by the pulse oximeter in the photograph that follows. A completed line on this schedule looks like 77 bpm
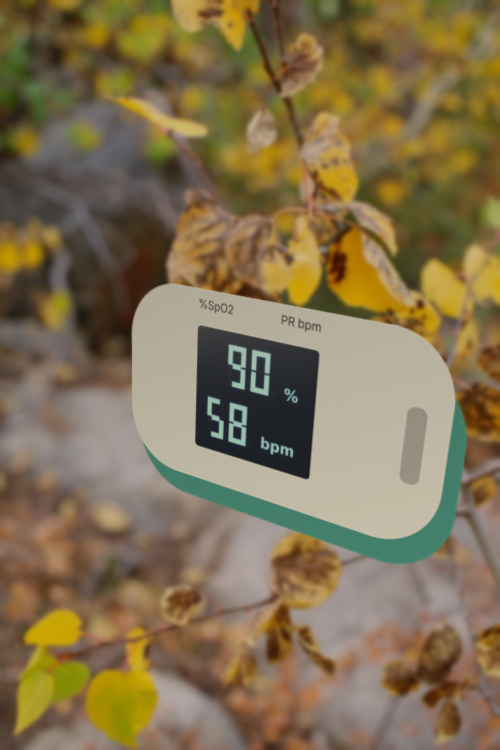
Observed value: 58 bpm
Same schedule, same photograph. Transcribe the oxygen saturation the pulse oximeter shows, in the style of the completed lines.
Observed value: 90 %
